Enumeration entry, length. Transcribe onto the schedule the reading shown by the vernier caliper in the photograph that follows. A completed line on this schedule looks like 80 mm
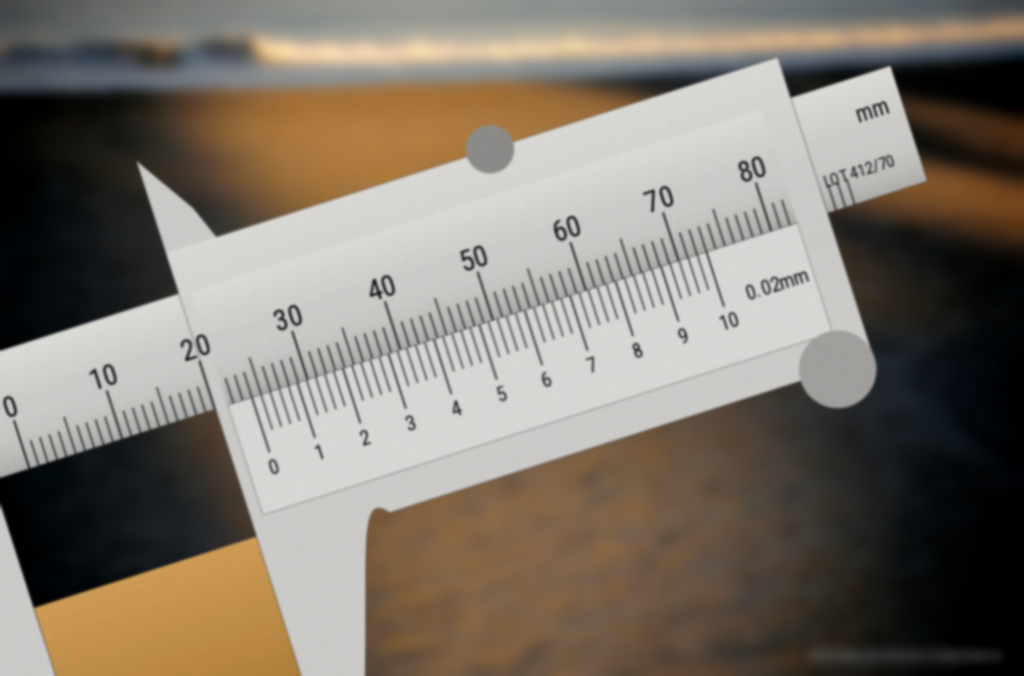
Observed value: 24.0 mm
